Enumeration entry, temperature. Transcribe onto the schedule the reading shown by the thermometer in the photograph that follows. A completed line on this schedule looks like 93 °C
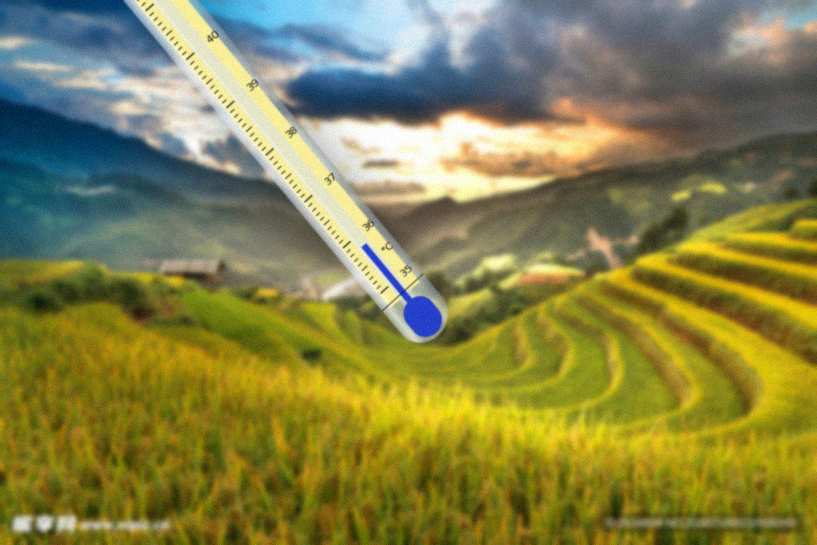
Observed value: 35.8 °C
